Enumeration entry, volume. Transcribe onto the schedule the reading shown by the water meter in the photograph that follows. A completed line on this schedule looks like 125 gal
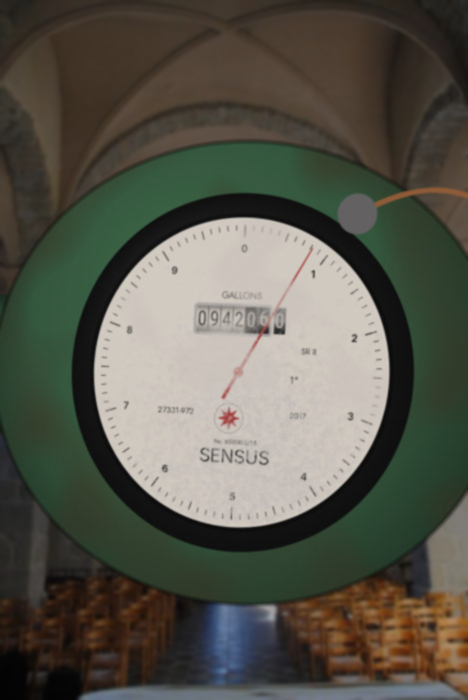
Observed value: 942060.8 gal
